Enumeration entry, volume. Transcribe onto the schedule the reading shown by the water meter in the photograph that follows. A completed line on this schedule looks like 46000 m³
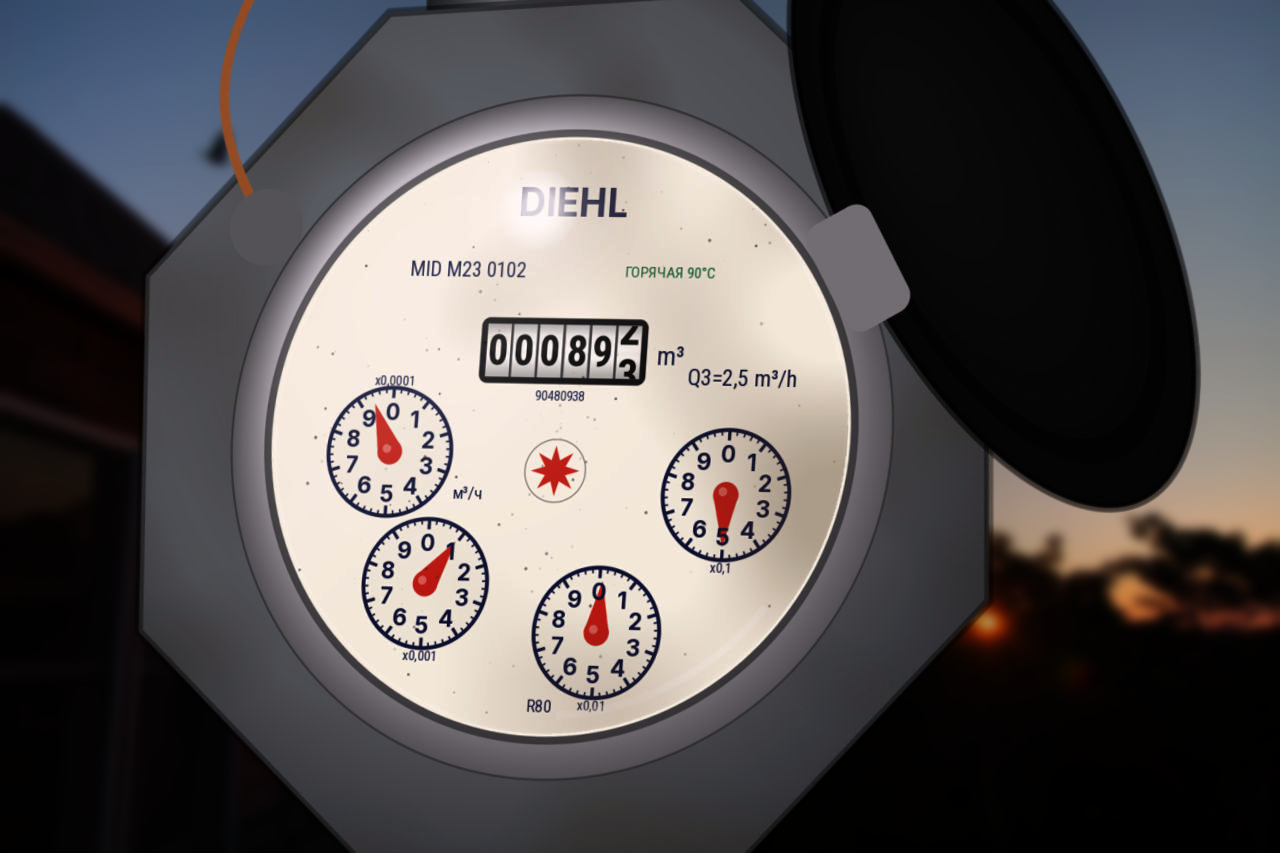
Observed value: 892.5009 m³
